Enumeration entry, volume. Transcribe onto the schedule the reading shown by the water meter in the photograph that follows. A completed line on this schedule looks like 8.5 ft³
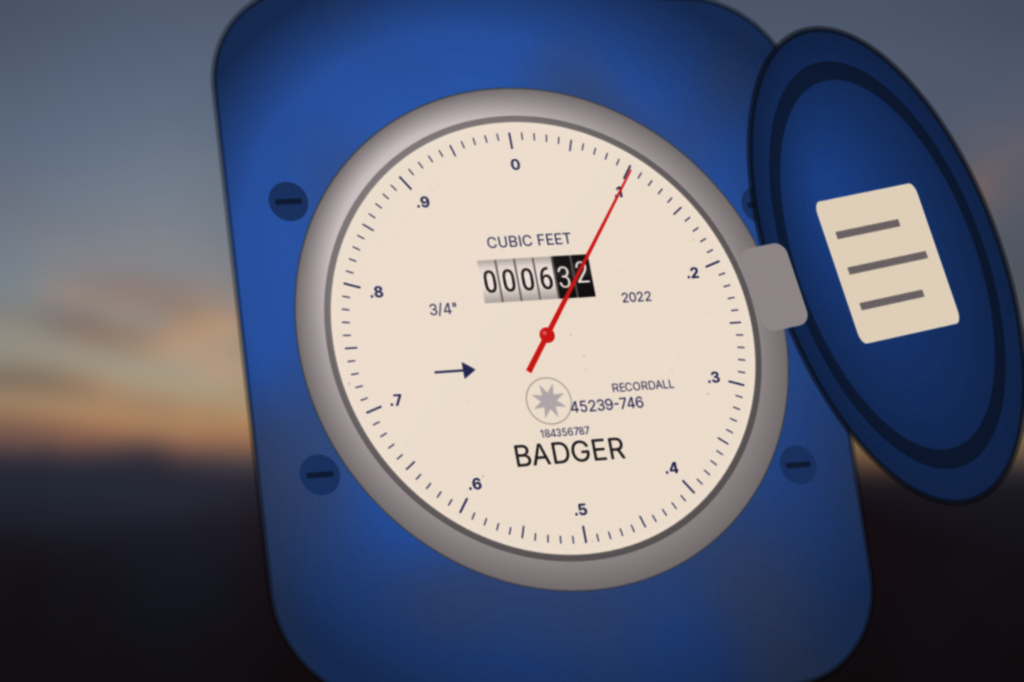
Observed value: 632.10 ft³
